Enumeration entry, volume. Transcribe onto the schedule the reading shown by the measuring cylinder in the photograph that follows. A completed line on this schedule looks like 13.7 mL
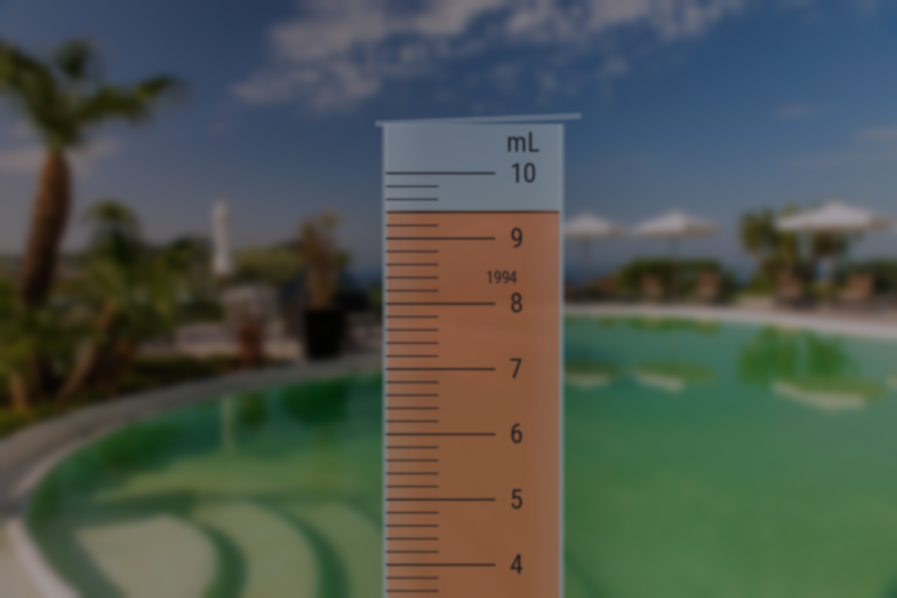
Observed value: 9.4 mL
